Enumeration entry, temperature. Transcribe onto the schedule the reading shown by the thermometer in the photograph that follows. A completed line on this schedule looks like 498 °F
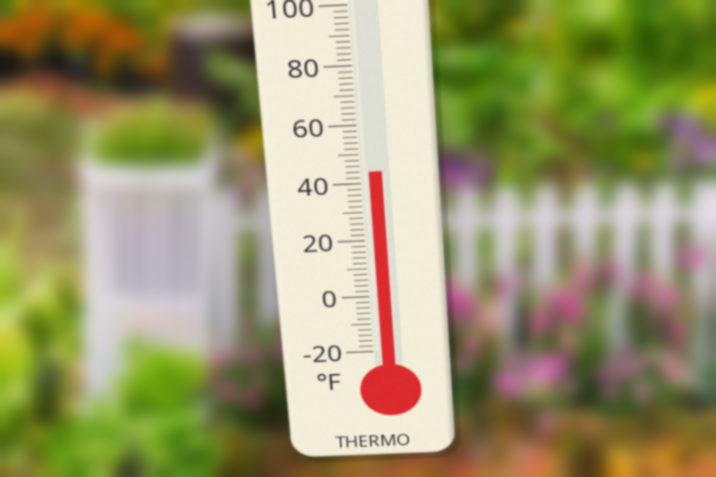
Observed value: 44 °F
